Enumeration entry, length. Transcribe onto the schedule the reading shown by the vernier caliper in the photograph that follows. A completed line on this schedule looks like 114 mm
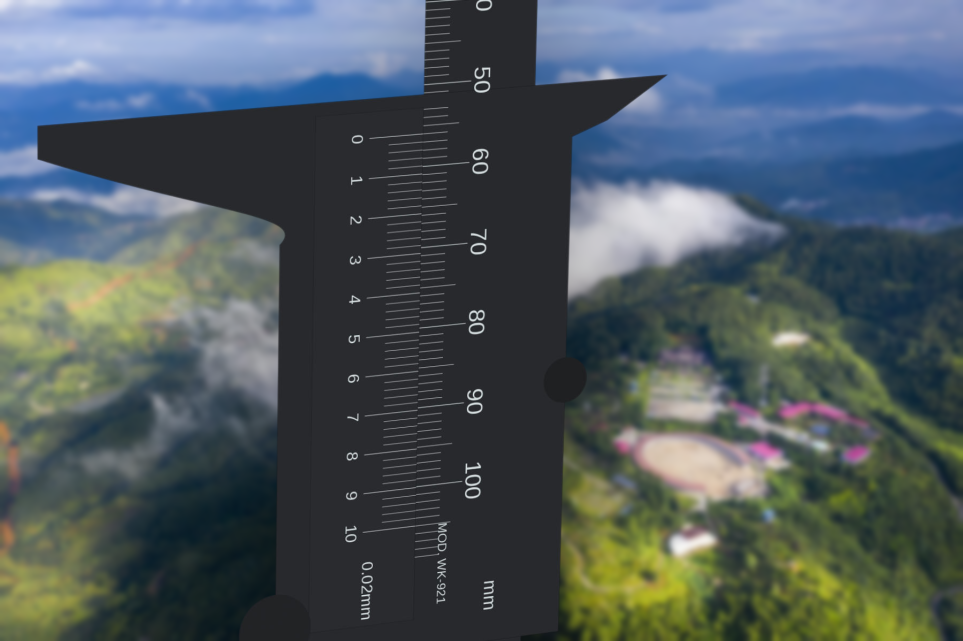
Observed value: 56.0 mm
